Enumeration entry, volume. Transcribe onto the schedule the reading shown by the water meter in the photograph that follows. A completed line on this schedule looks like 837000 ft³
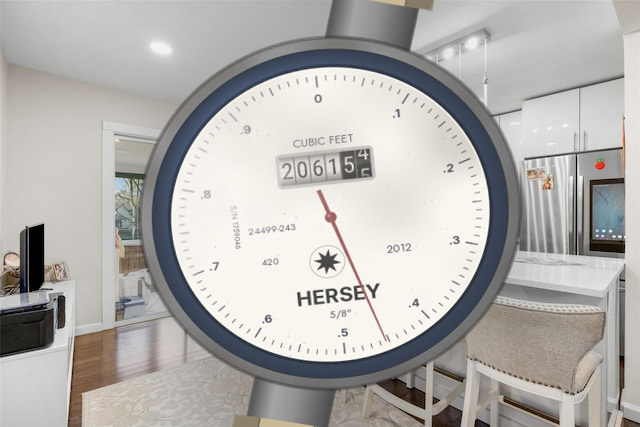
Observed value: 206154.45 ft³
